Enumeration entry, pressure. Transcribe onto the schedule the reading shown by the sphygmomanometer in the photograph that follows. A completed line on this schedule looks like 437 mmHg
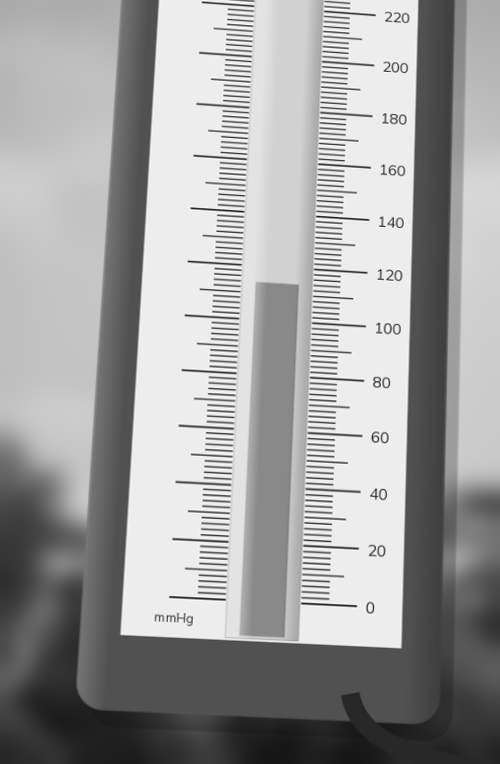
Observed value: 114 mmHg
